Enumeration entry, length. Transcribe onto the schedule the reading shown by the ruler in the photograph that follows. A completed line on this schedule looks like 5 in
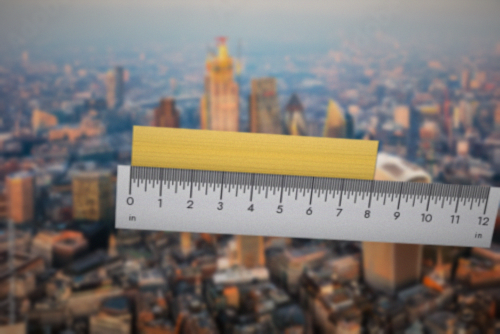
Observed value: 8 in
